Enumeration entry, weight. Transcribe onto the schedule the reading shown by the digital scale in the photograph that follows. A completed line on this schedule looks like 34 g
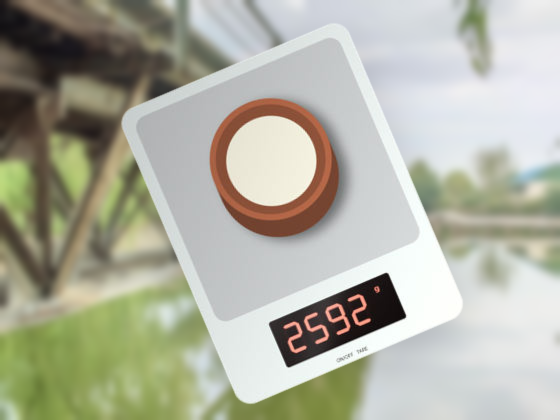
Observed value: 2592 g
